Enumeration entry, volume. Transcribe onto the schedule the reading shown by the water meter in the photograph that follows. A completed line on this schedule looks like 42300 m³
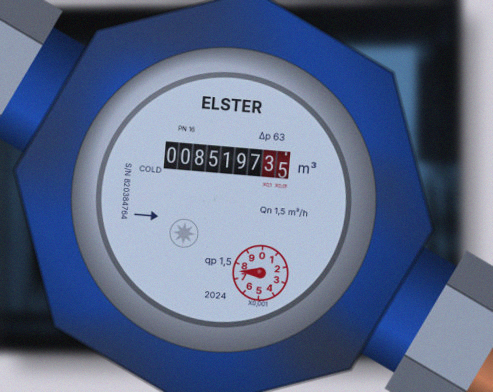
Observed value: 85197.347 m³
